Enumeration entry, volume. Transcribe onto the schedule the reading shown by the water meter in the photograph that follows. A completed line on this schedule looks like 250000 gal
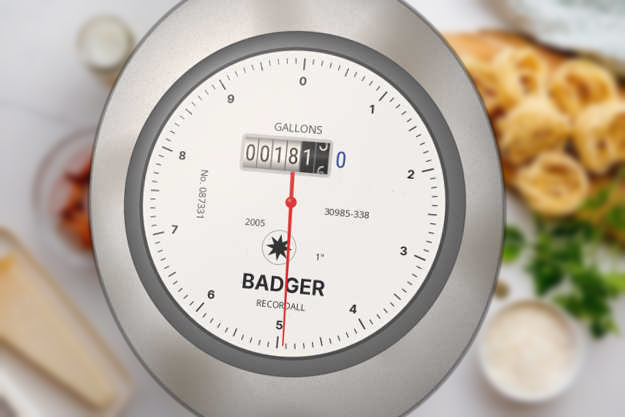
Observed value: 18154.9 gal
